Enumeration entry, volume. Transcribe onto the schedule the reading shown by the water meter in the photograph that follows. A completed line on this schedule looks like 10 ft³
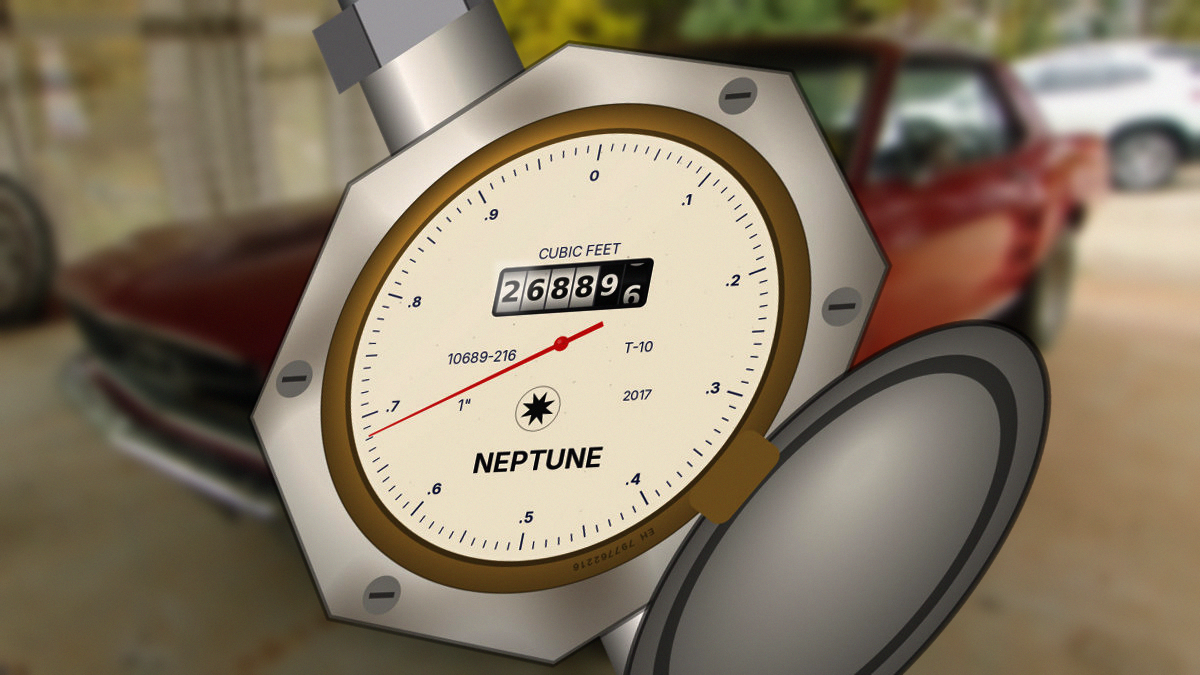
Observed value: 268895.68 ft³
